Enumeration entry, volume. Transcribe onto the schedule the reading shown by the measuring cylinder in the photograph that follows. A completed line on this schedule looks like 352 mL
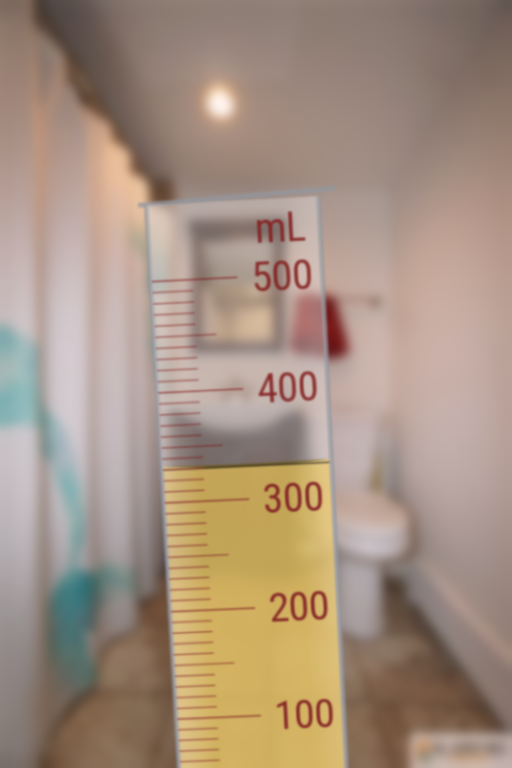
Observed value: 330 mL
